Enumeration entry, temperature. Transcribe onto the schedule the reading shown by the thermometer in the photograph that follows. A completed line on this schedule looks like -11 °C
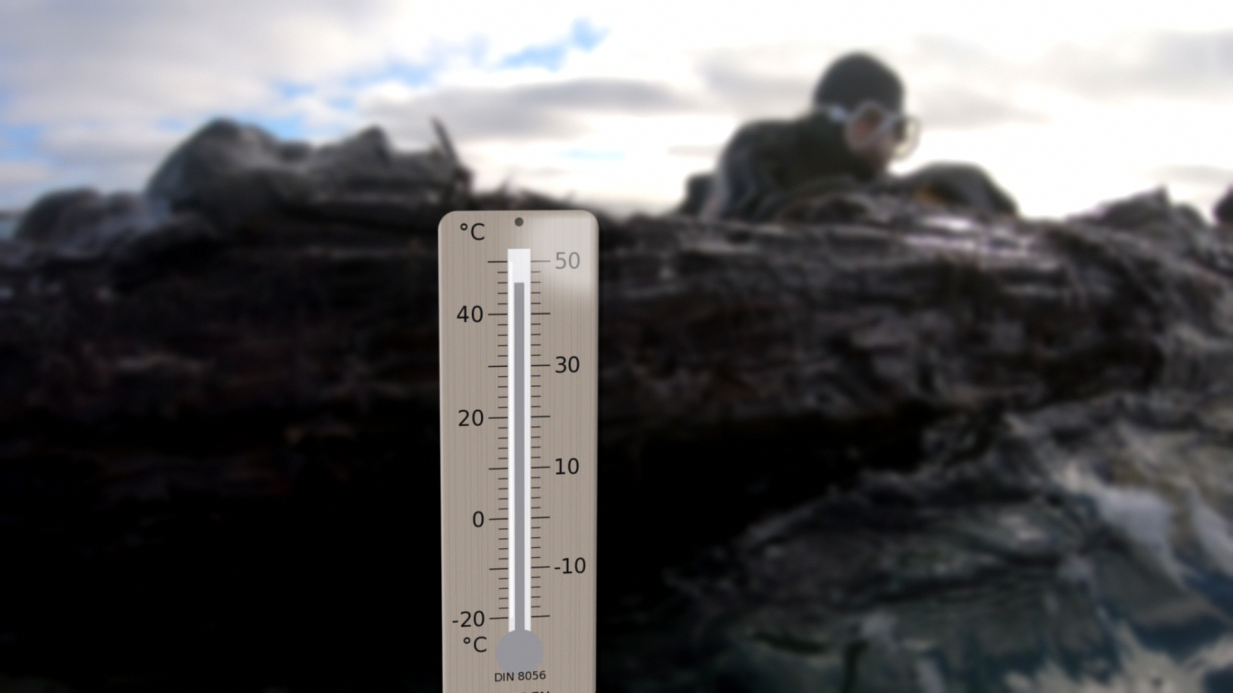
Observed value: 46 °C
